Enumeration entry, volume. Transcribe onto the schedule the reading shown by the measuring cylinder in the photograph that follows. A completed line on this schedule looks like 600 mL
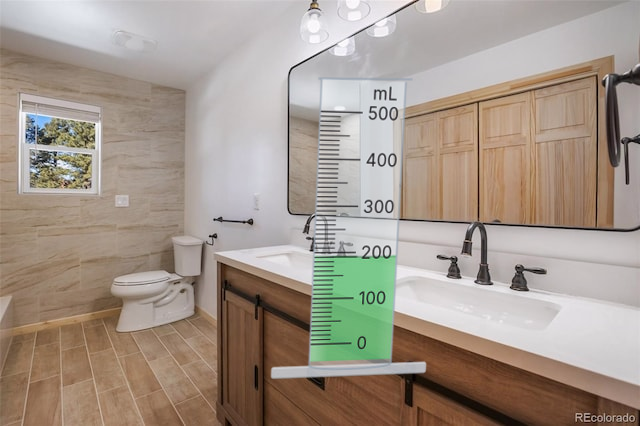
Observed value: 190 mL
